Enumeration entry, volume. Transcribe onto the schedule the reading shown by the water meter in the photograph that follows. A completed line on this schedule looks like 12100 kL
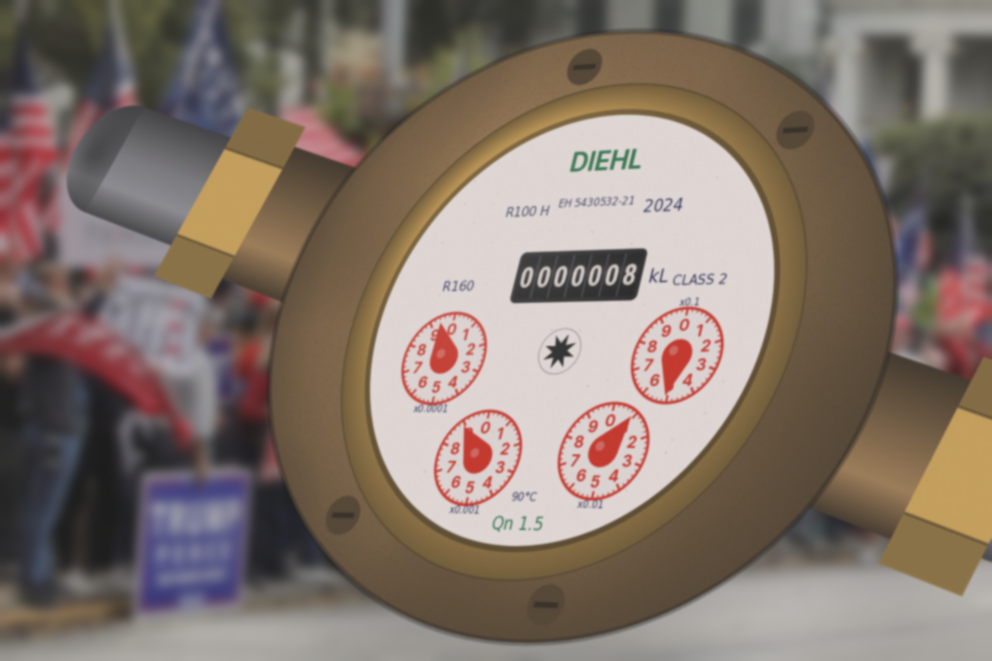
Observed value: 8.5089 kL
